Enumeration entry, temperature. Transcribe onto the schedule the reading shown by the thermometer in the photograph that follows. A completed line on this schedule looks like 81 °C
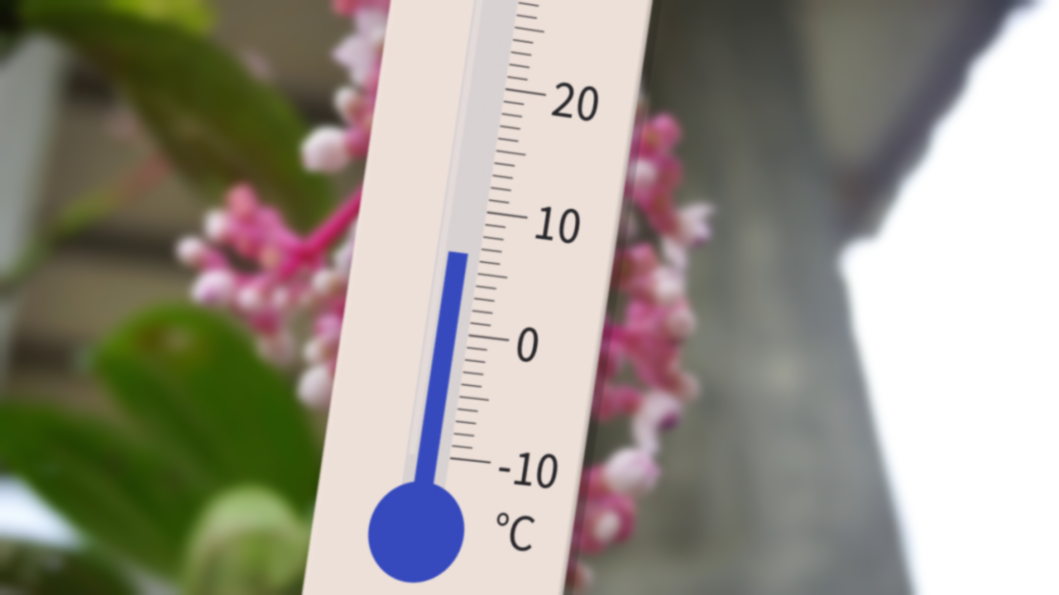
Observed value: 6.5 °C
